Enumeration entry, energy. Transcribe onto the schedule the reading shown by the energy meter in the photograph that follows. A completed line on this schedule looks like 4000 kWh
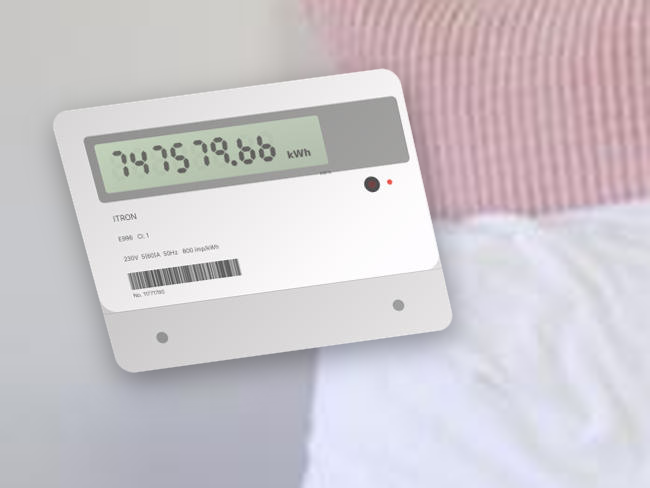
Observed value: 747579.66 kWh
